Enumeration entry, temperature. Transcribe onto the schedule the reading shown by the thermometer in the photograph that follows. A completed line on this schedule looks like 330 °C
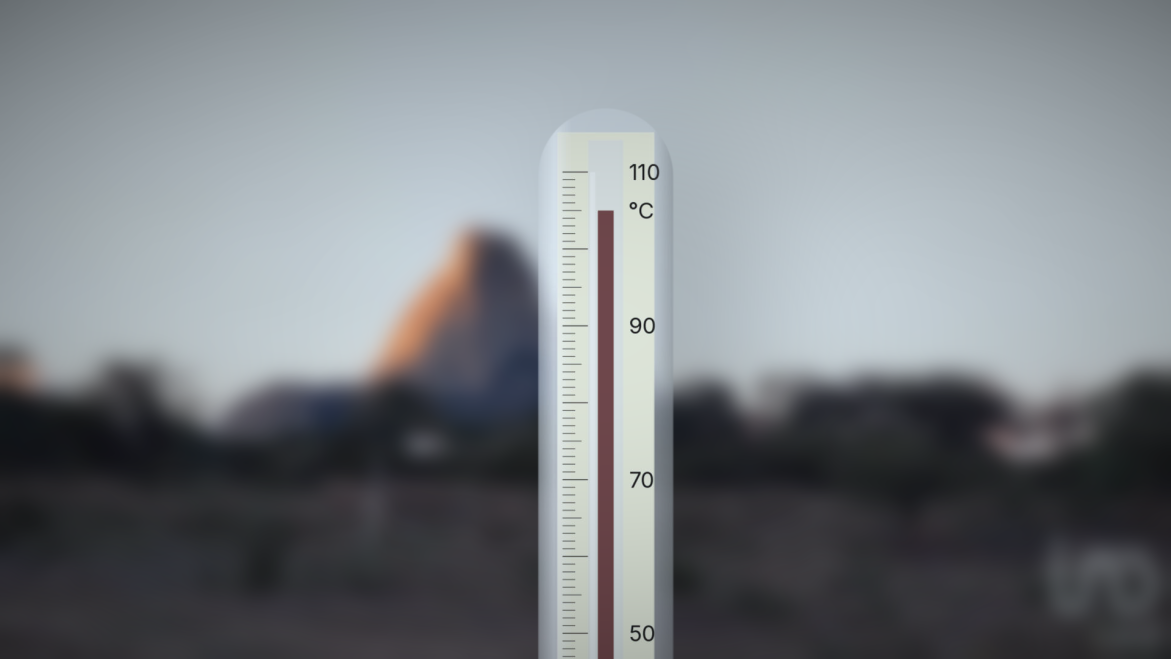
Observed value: 105 °C
